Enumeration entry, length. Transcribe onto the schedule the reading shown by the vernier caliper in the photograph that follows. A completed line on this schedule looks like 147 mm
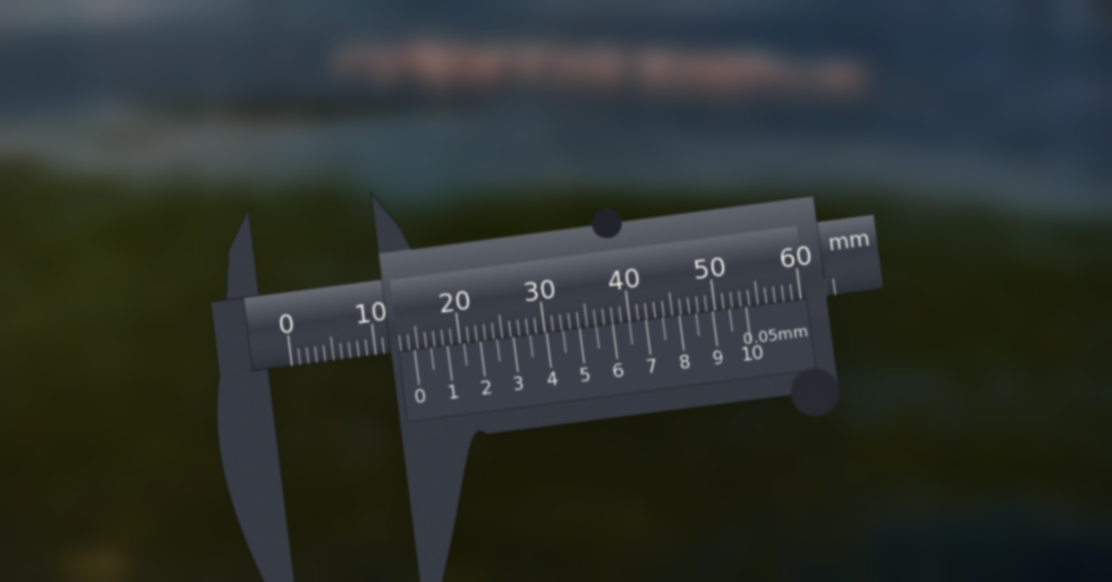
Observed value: 14.6 mm
